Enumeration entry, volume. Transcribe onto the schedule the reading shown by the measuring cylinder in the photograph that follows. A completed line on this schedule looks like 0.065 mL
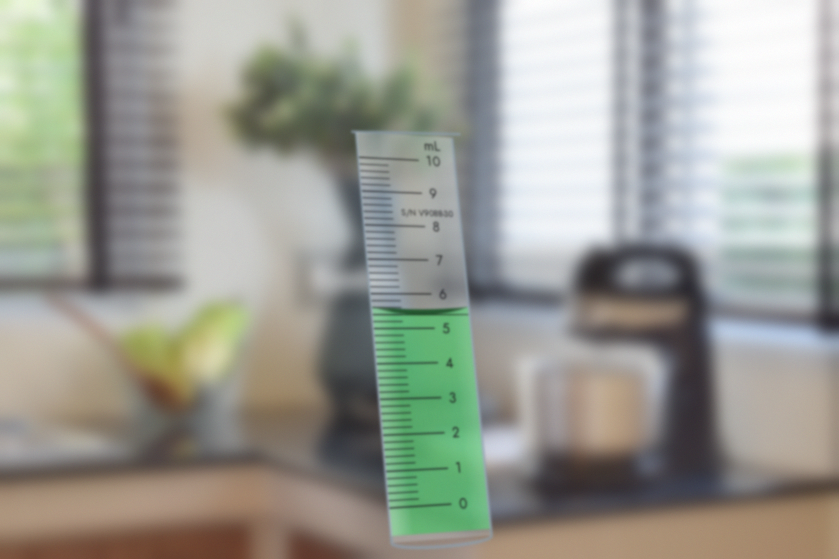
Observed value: 5.4 mL
